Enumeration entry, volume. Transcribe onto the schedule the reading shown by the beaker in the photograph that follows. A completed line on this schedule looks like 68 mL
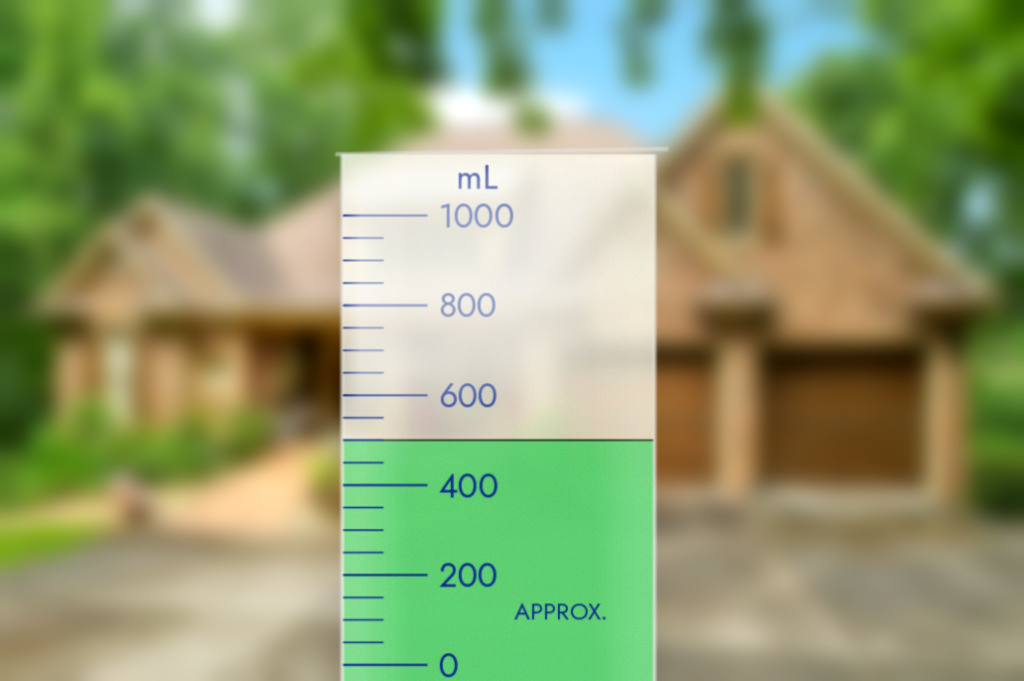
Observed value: 500 mL
